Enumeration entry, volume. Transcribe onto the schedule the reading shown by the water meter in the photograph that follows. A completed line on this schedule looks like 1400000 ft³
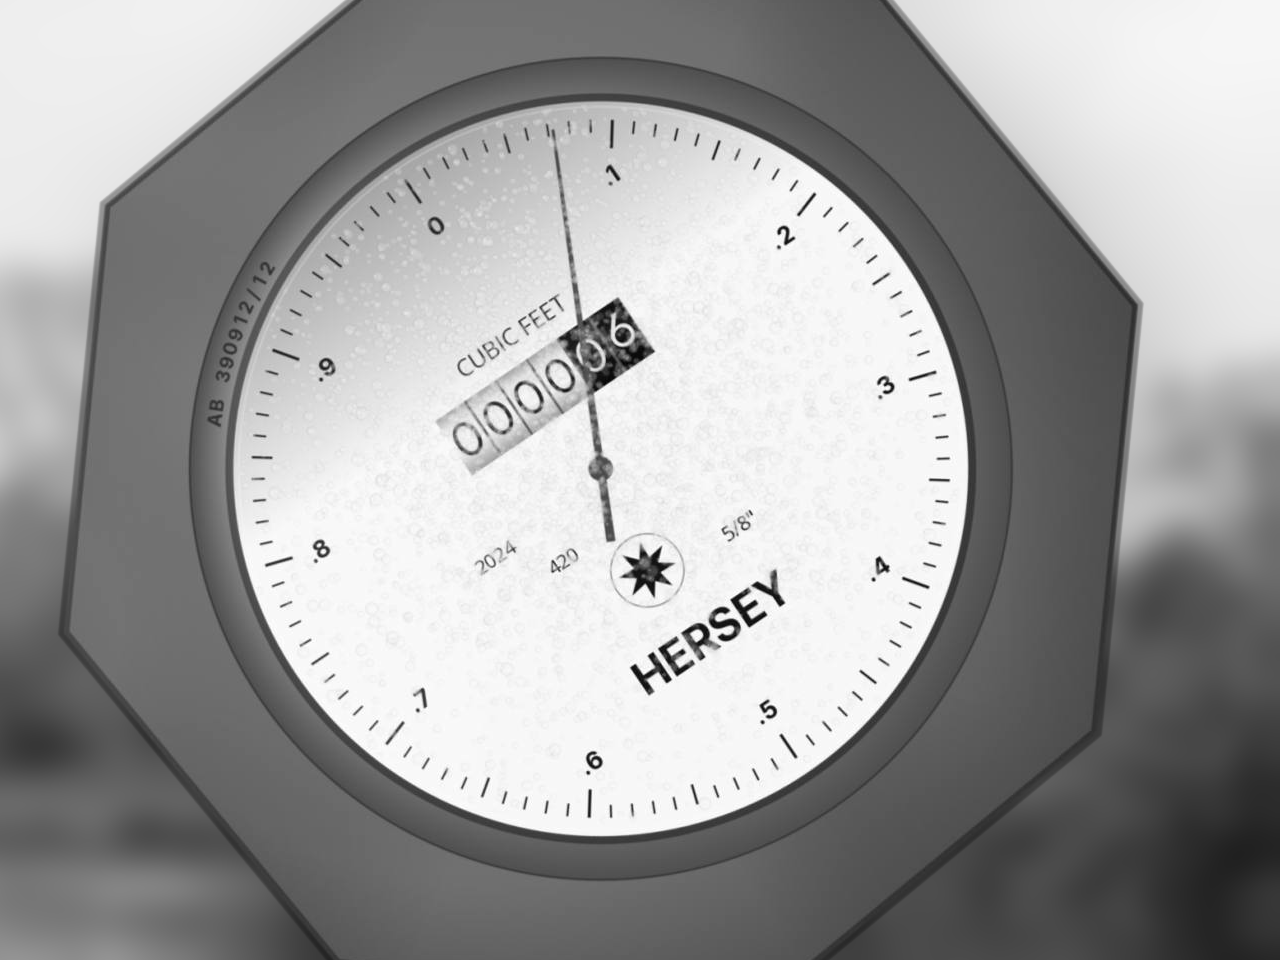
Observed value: 6.07 ft³
